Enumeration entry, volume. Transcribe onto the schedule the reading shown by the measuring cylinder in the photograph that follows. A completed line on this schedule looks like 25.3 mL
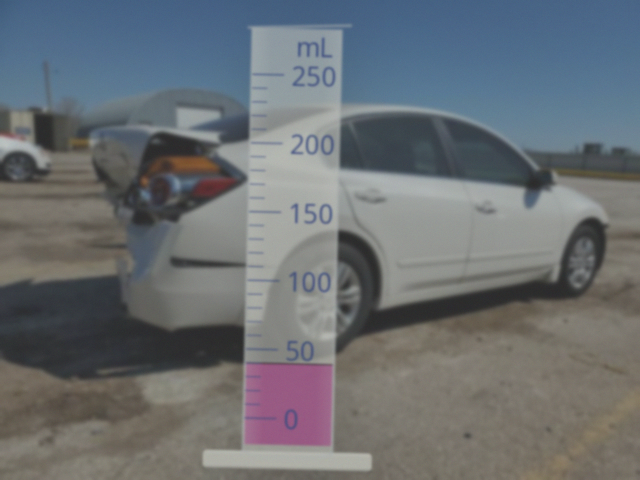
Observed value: 40 mL
